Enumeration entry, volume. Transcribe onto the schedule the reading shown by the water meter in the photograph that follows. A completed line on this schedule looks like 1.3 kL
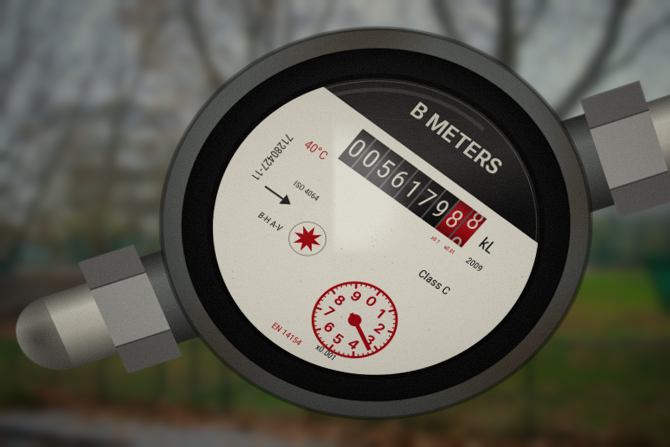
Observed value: 56179.883 kL
